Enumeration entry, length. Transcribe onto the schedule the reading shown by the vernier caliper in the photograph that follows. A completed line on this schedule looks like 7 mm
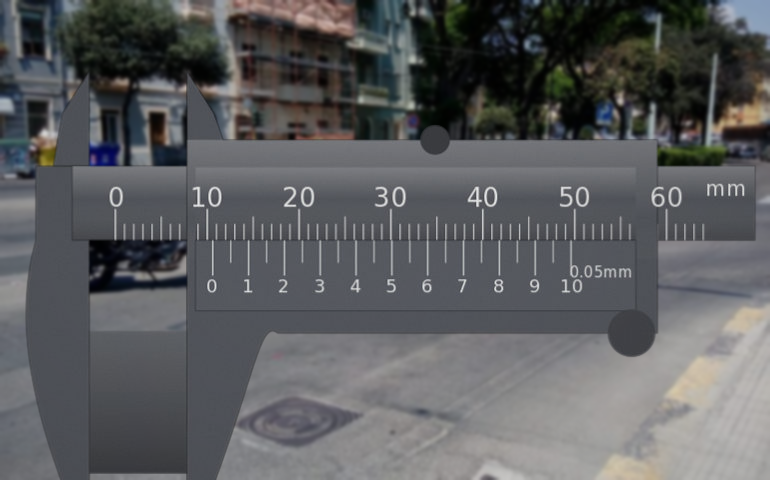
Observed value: 10.6 mm
